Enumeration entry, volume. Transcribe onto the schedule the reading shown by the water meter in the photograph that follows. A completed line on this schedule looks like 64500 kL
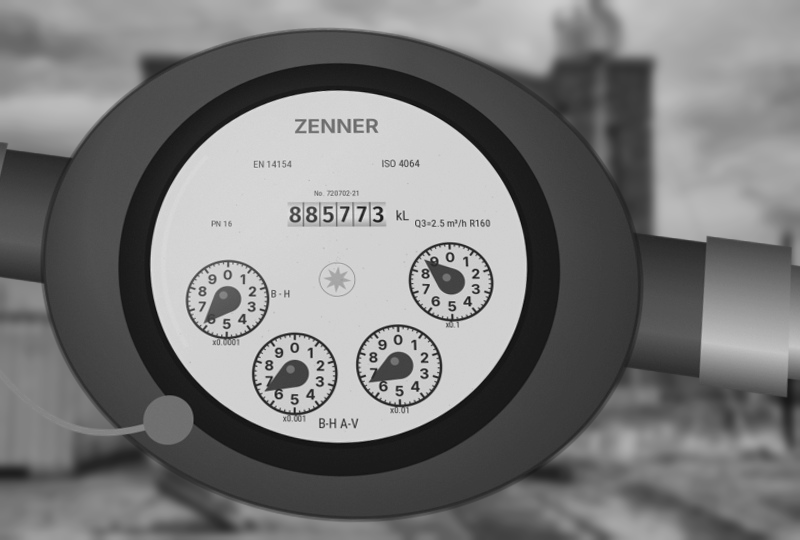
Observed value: 885773.8666 kL
